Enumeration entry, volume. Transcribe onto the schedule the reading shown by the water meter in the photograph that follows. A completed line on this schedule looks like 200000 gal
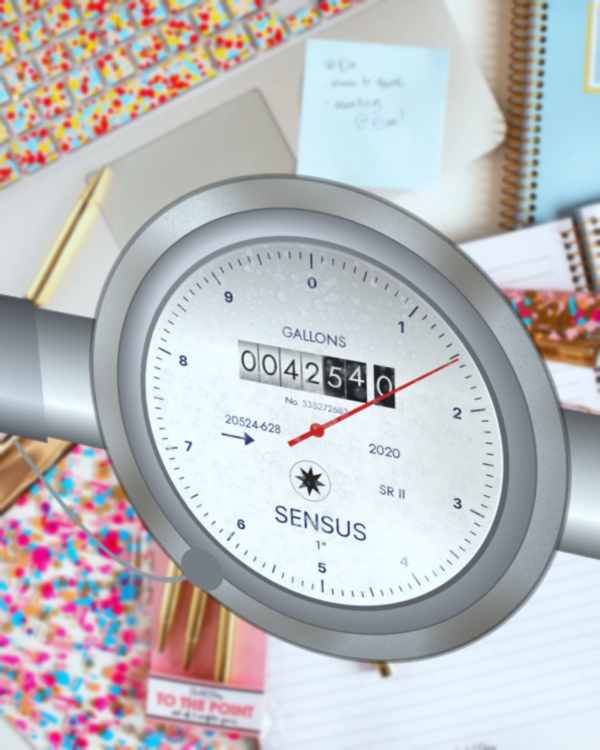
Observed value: 42541.5 gal
